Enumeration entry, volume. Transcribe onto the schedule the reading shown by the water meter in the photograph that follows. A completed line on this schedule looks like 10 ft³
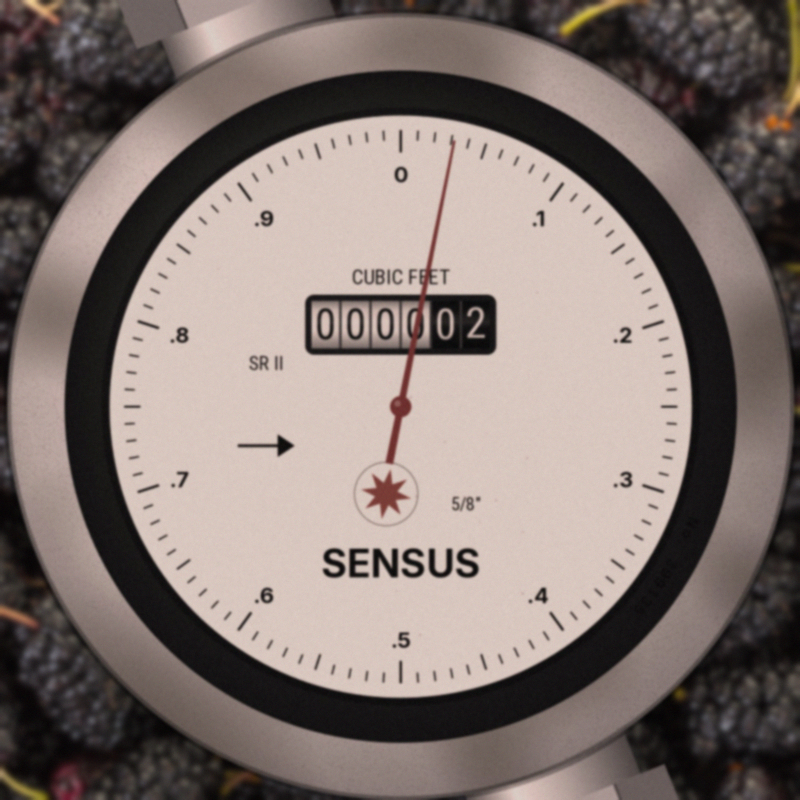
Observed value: 2.03 ft³
